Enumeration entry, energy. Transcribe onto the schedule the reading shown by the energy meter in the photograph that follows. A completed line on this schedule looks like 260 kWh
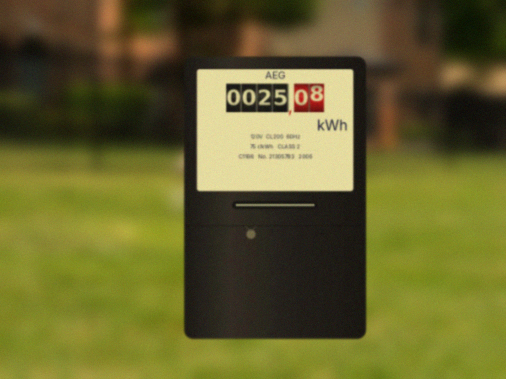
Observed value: 25.08 kWh
